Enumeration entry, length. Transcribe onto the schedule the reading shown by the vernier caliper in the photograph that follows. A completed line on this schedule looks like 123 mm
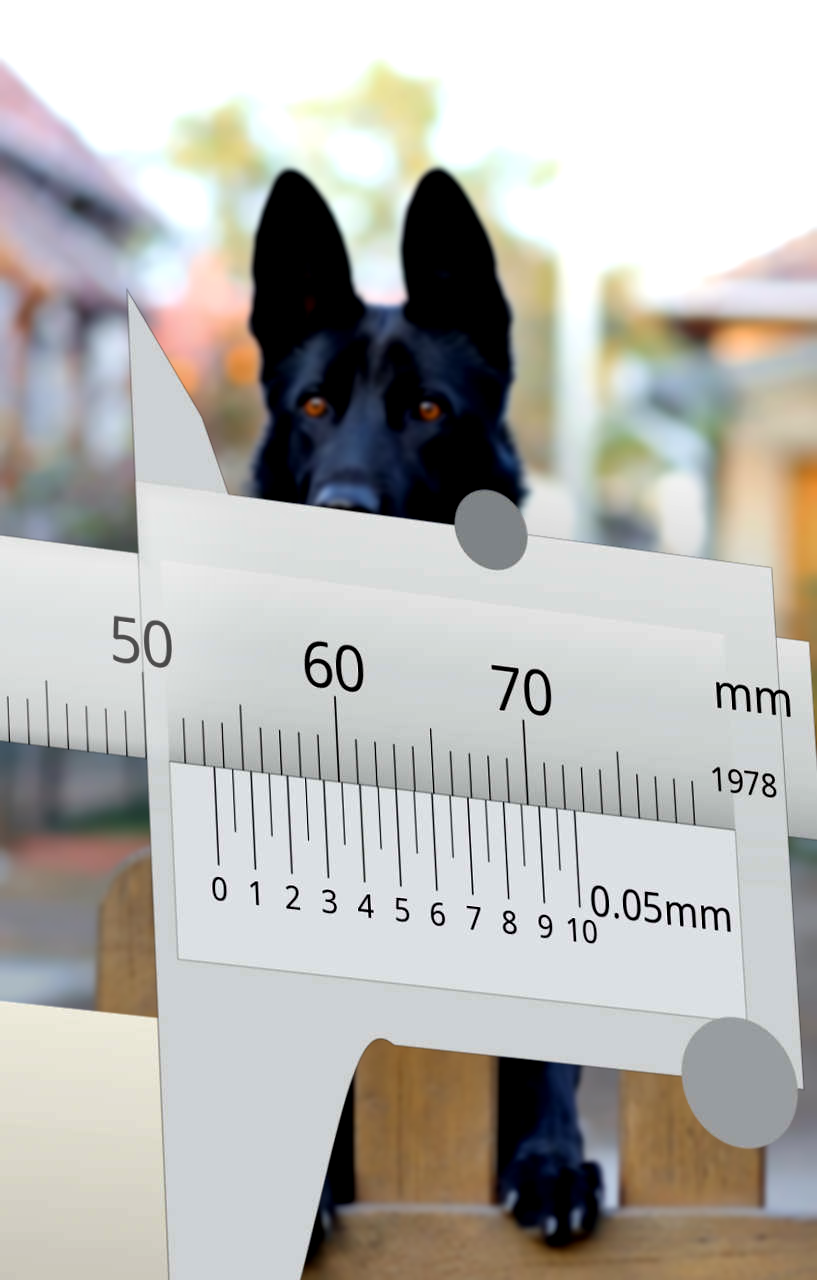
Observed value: 53.5 mm
